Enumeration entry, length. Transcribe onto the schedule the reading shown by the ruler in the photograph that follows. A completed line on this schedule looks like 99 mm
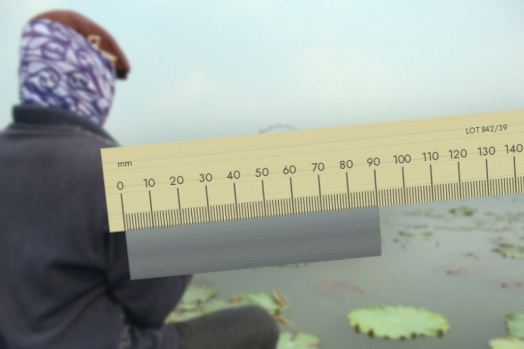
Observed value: 90 mm
